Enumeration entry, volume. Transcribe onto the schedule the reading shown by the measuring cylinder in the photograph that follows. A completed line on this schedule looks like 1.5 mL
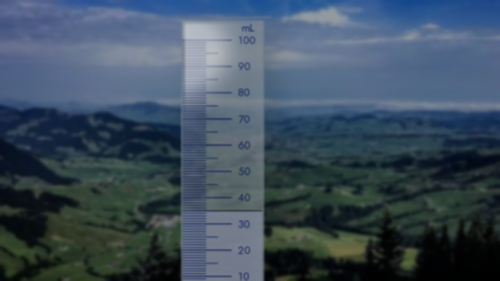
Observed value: 35 mL
